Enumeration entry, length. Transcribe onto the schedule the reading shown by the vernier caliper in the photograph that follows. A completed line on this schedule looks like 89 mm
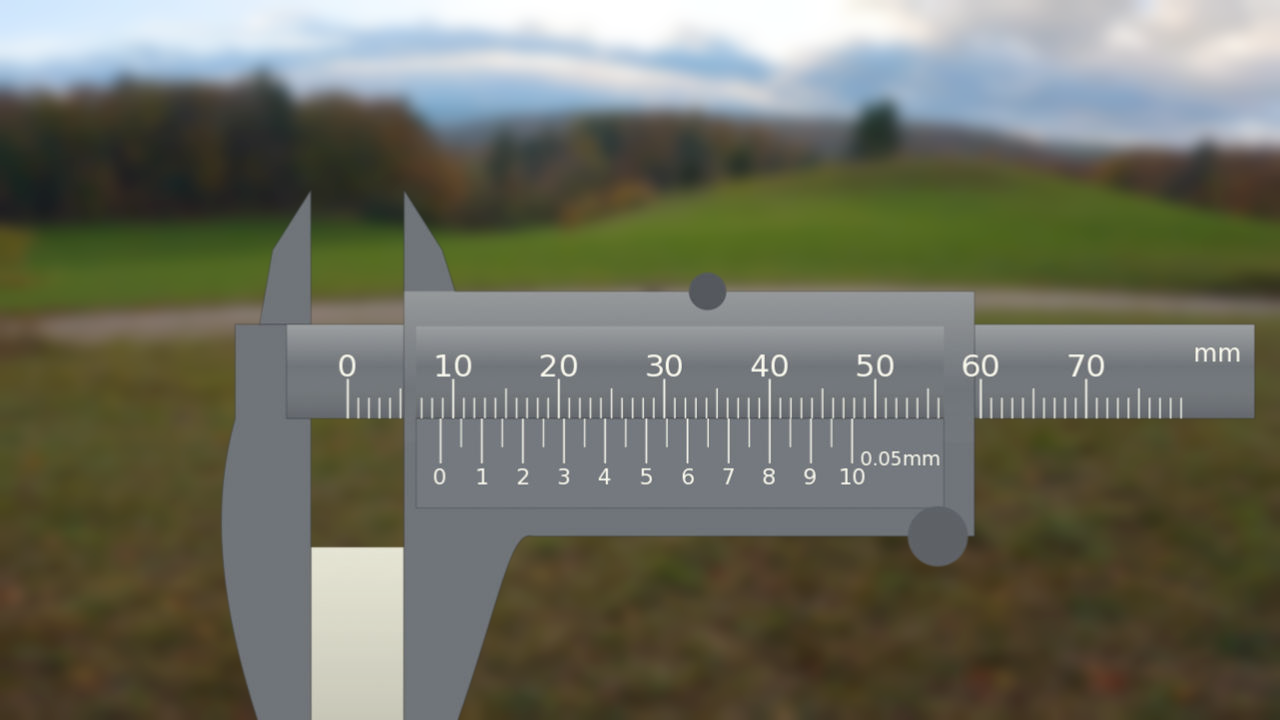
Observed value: 8.8 mm
